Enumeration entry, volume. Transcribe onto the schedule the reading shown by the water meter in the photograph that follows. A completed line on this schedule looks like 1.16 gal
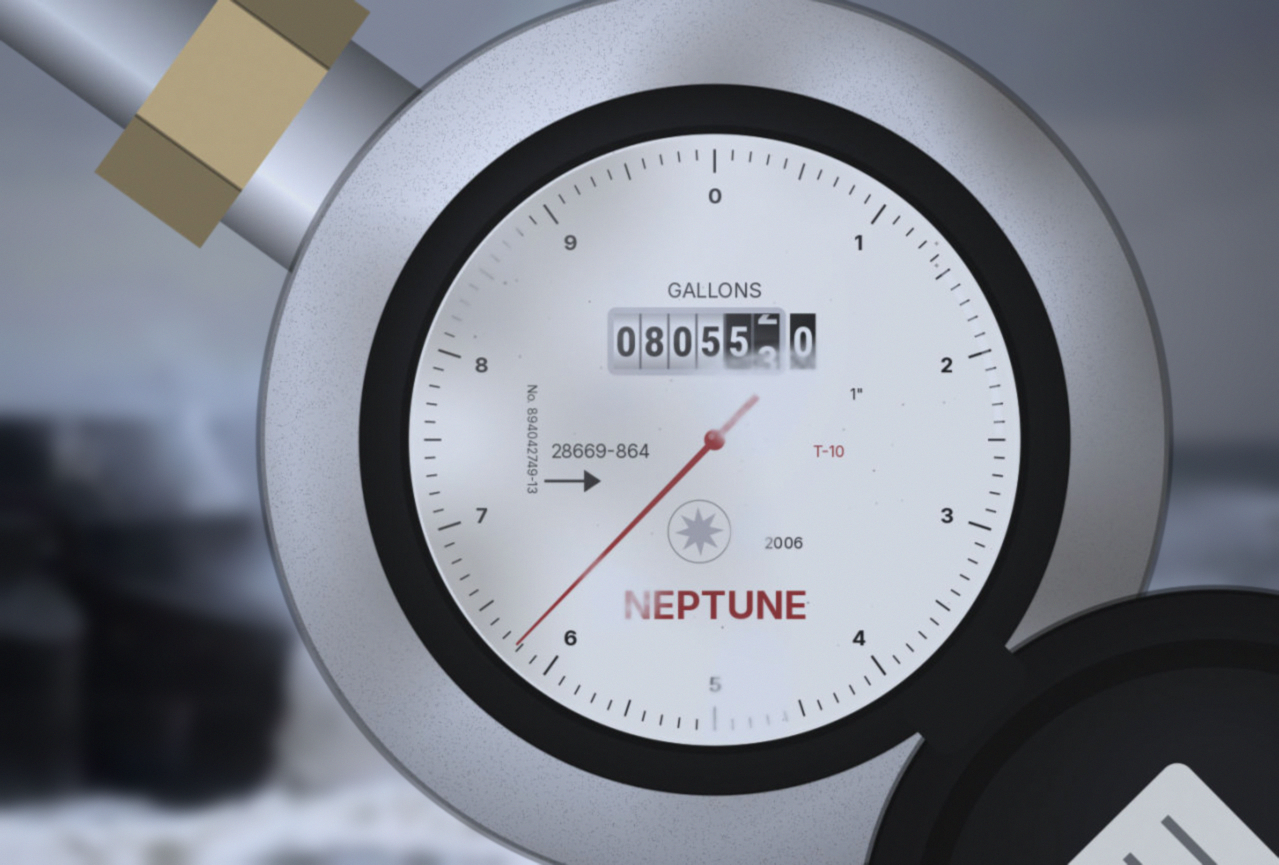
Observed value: 805526.2 gal
